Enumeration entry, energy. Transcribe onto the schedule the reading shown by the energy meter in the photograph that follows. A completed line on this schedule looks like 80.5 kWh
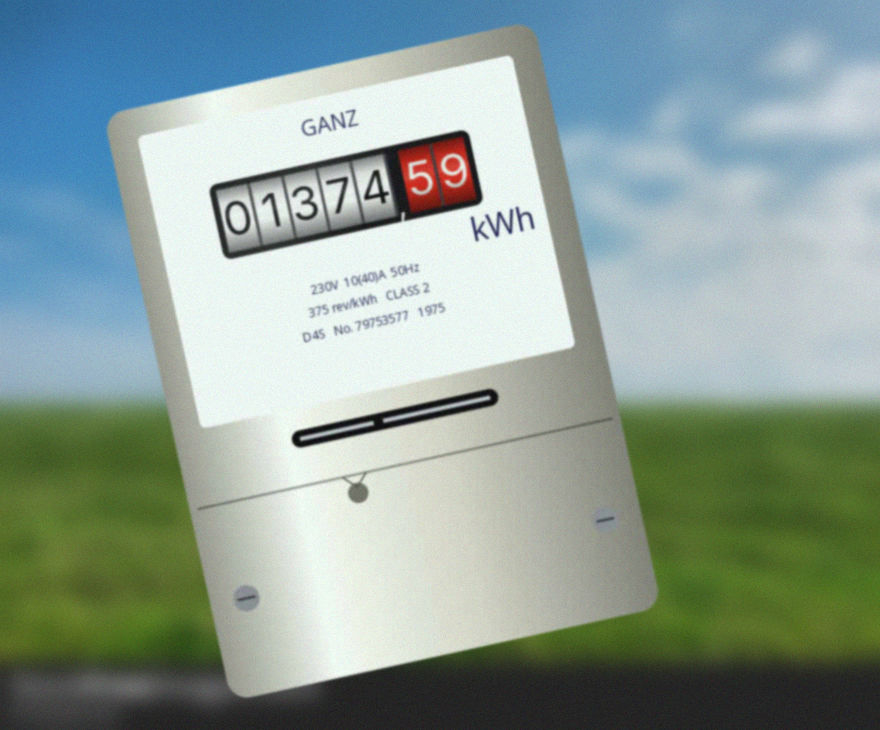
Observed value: 1374.59 kWh
